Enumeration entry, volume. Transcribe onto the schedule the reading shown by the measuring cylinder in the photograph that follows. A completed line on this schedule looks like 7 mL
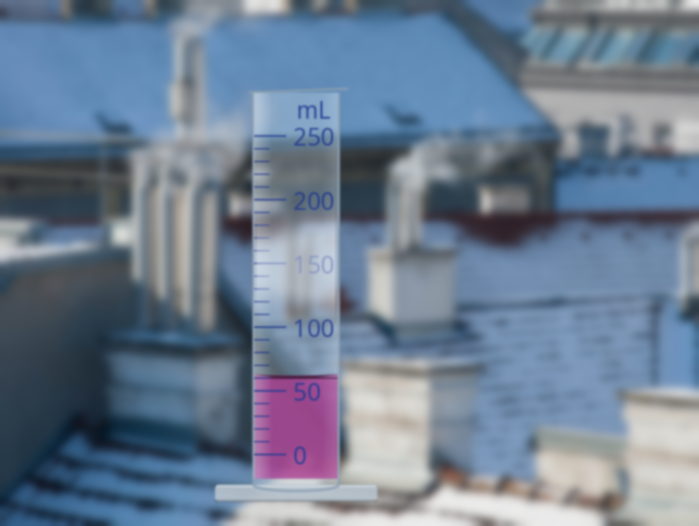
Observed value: 60 mL
